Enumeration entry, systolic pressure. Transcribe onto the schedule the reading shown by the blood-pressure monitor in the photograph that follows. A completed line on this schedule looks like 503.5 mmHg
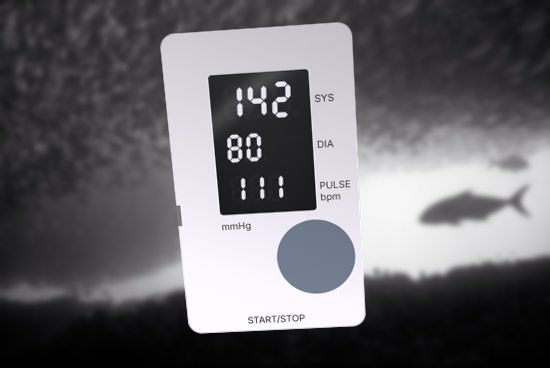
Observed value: 142 mmHg
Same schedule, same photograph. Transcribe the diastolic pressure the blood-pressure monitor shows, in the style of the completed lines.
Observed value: 80 mmHg
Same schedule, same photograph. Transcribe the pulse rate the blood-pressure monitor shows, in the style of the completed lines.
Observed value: 111 bpm
